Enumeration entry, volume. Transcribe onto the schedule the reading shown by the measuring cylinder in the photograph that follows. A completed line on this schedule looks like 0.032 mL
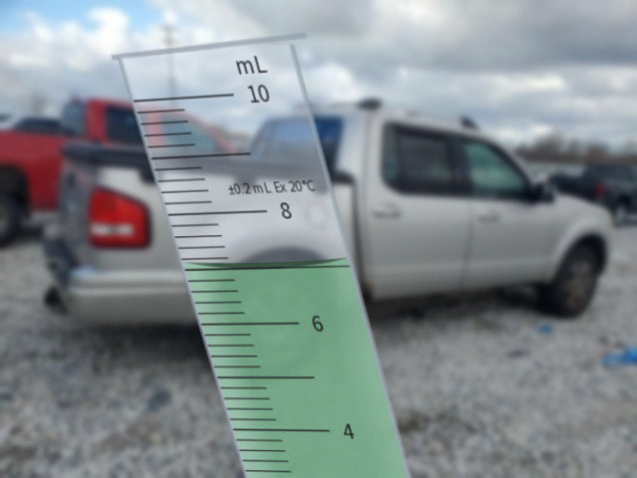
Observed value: 7 mL
